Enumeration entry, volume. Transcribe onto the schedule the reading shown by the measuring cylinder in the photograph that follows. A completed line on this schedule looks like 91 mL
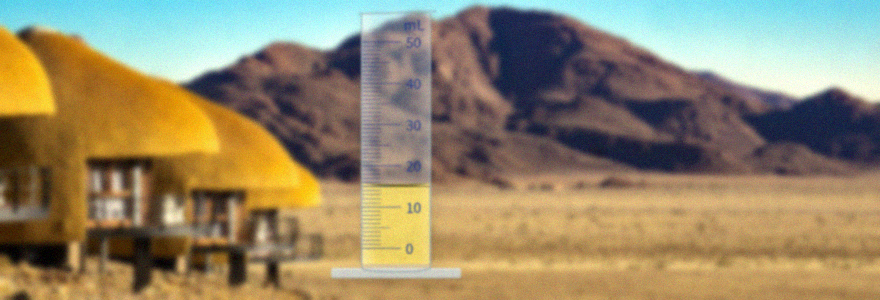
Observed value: 15 mL
